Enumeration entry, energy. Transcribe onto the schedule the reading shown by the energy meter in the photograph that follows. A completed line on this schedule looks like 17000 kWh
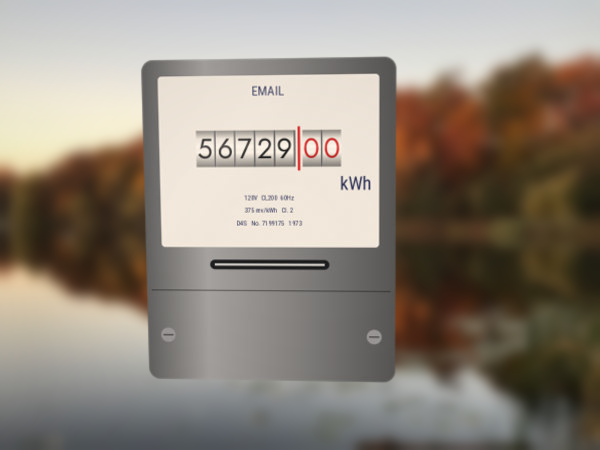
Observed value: 56729.00 kWh
